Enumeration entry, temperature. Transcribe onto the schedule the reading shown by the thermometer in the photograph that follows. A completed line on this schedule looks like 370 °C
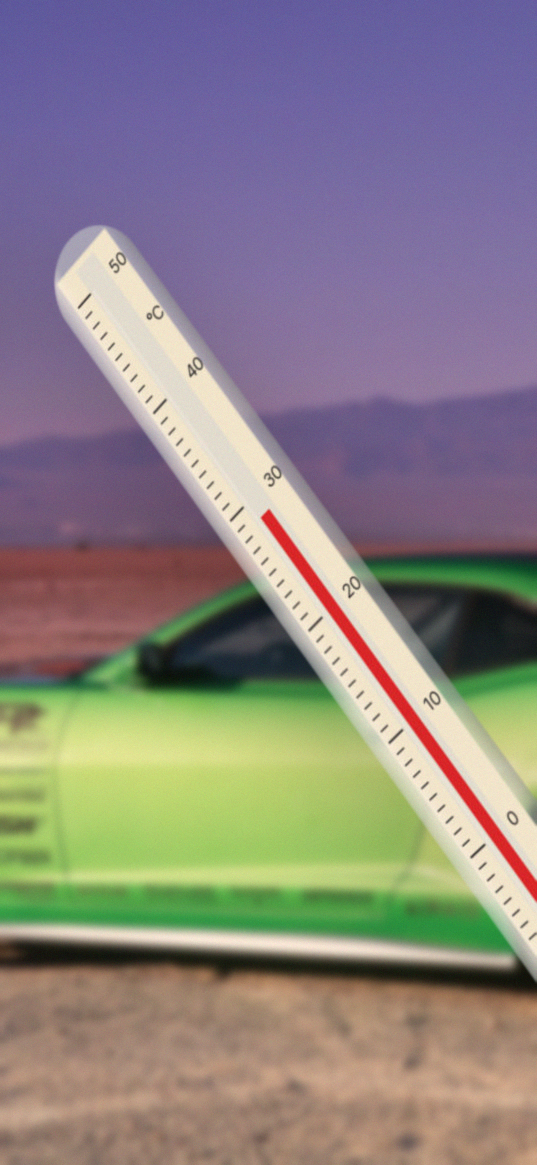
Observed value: 28.5 °C
